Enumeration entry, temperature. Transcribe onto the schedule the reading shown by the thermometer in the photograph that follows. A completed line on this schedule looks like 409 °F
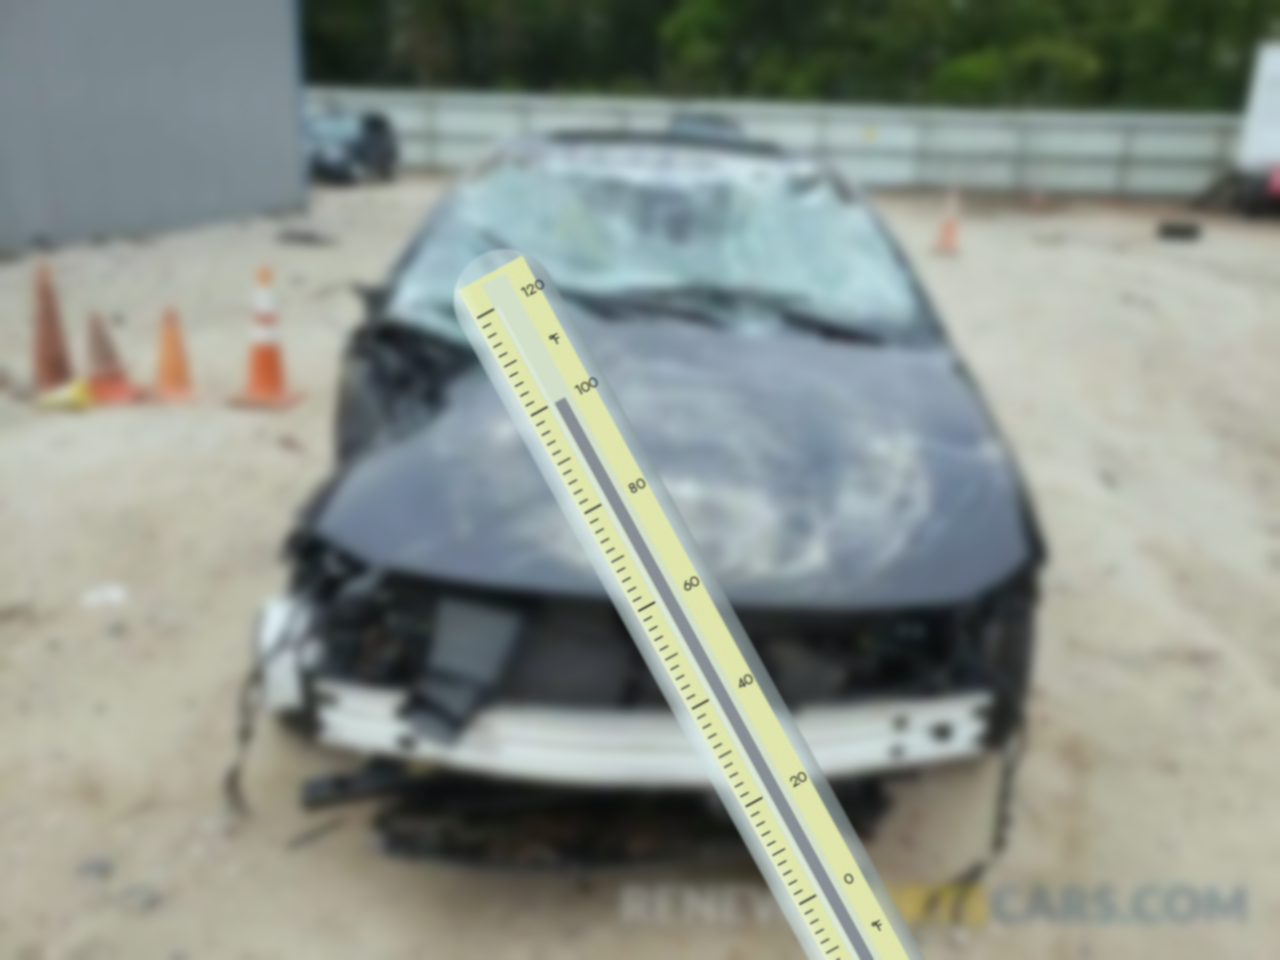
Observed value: 100 °F
